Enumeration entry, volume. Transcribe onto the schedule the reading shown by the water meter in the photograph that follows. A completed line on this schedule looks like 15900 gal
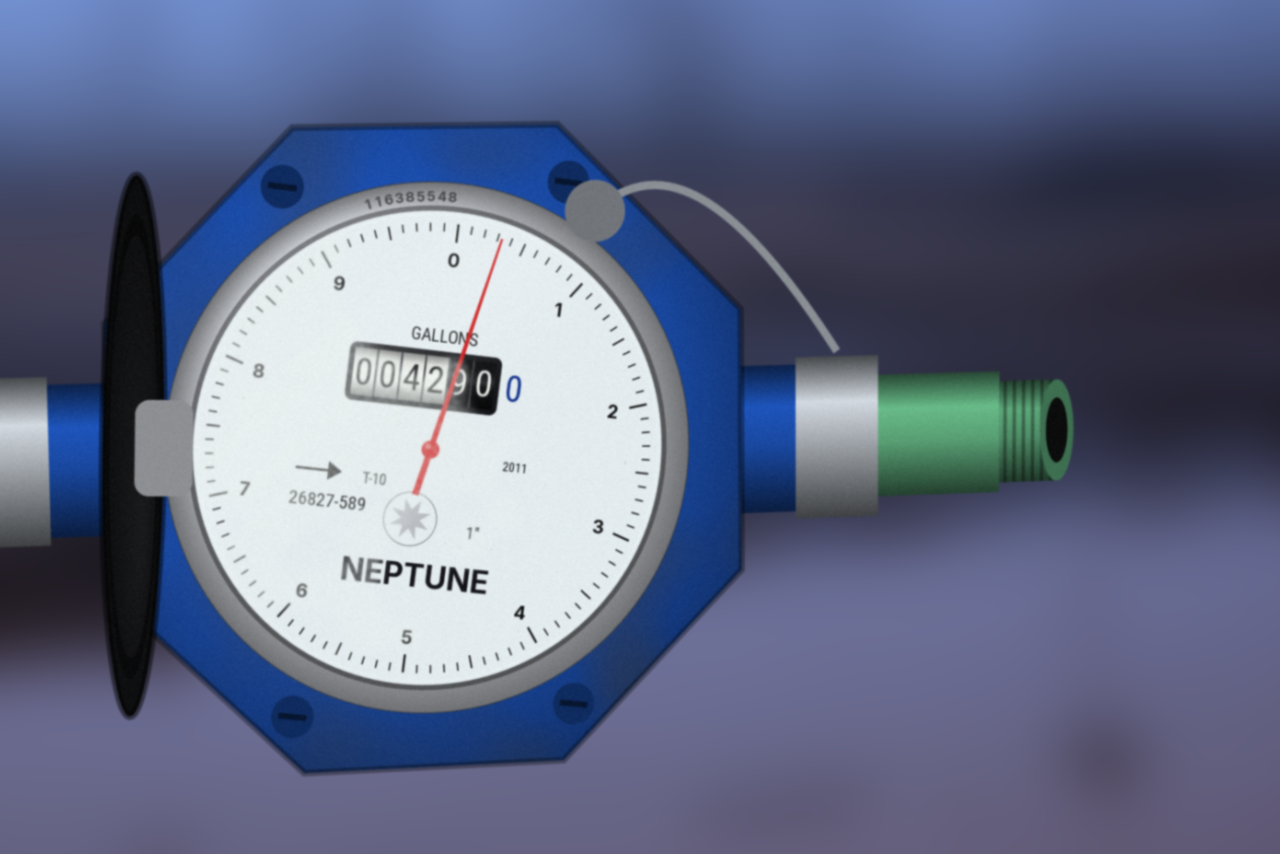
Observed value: 42900.3 gal
